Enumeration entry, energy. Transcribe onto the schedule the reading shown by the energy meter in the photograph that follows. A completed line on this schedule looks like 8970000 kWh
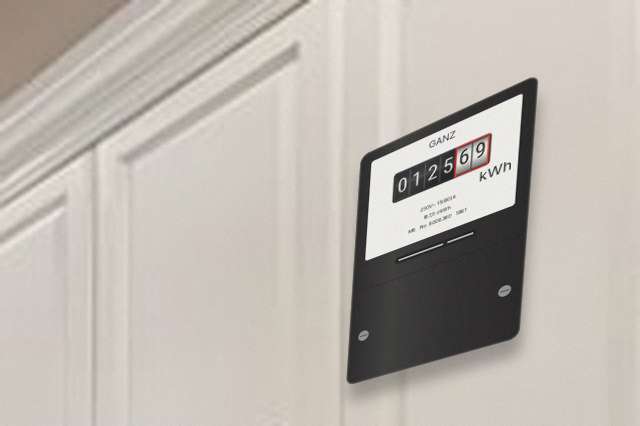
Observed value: 125.69 kWh
